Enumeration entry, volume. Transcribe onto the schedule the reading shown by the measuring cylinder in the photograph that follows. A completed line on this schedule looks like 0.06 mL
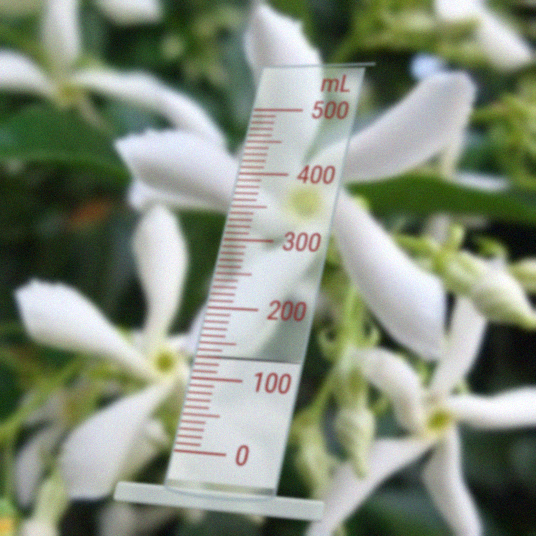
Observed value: 130 mL
